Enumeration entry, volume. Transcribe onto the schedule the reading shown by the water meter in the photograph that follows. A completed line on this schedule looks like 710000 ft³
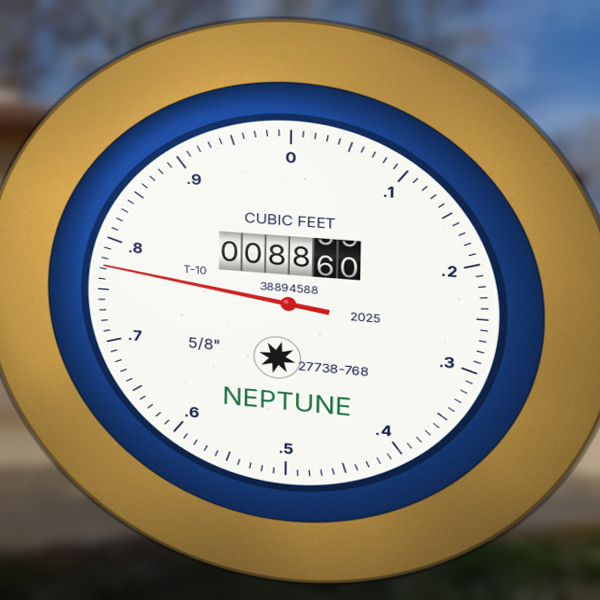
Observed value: 8859.77 ft³
